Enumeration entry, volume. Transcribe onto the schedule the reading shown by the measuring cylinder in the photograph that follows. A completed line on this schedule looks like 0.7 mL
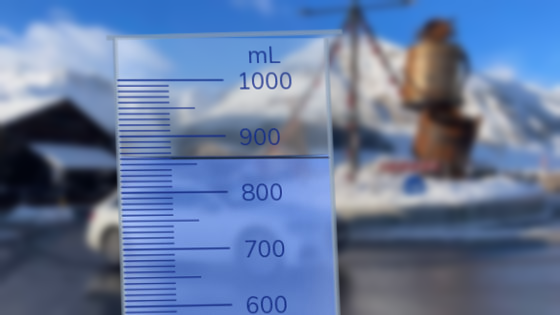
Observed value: 860 mL
